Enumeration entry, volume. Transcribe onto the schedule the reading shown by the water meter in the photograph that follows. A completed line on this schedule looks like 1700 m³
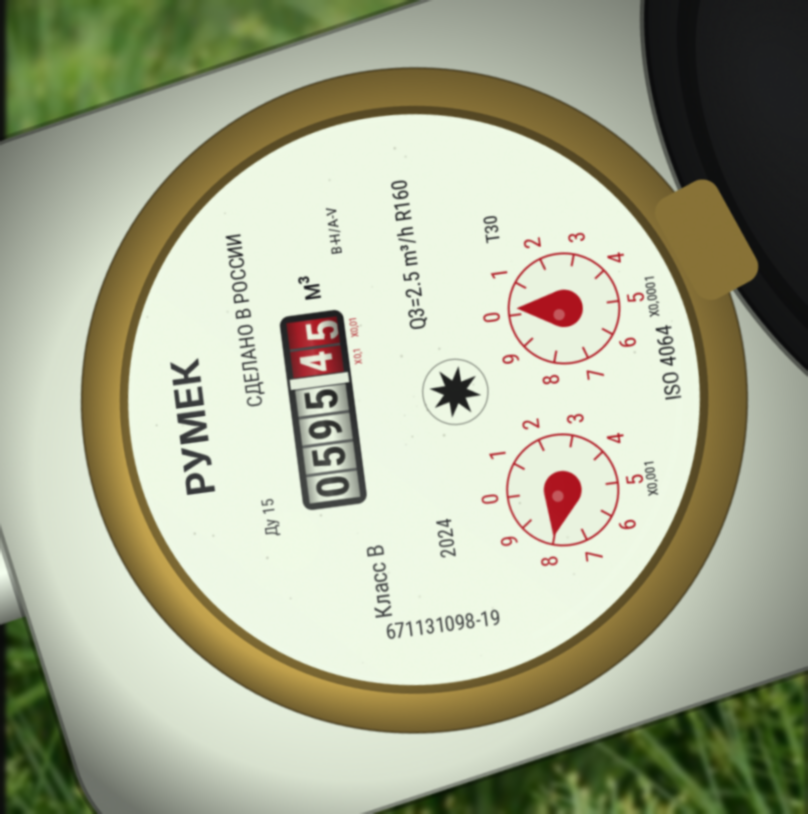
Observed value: 595.4480 m³
